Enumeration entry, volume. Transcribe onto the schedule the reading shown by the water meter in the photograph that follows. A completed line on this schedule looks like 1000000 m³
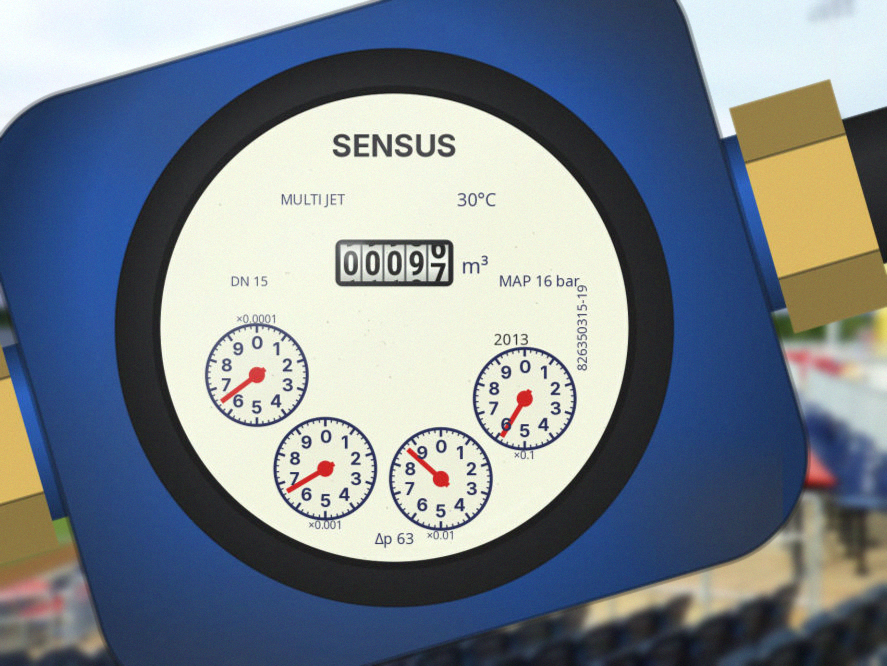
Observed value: 96.5866 m³
